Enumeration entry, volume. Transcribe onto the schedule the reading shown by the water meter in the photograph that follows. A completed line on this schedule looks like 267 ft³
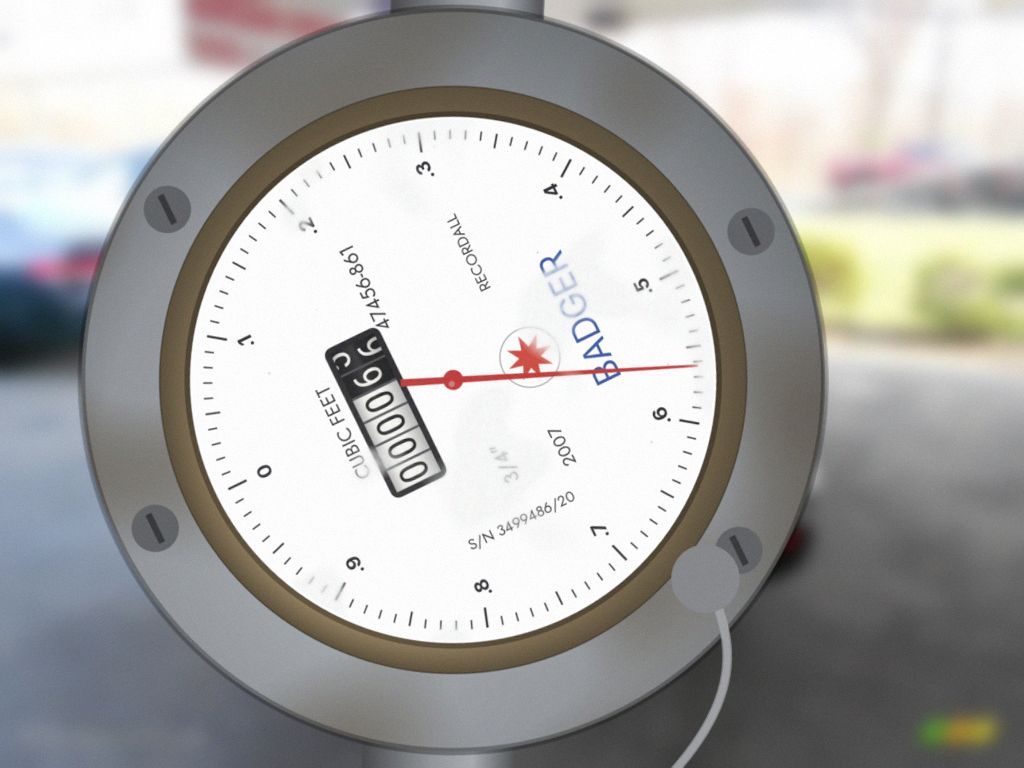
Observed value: 65.56 ft³
